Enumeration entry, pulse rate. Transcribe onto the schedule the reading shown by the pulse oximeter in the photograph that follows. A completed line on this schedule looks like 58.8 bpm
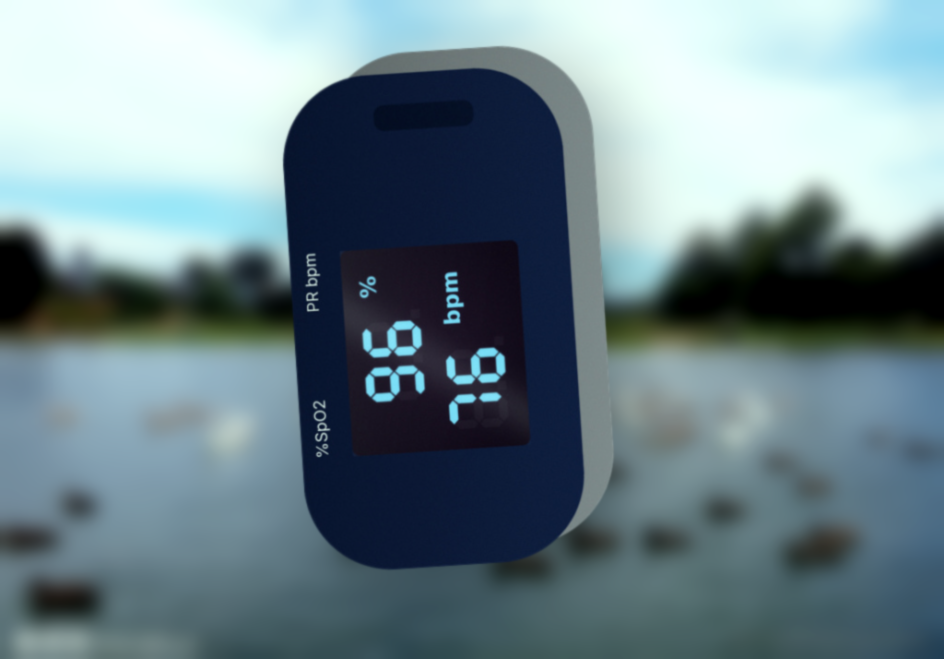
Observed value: 76 bpm
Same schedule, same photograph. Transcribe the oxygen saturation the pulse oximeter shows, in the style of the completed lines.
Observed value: 96 %
